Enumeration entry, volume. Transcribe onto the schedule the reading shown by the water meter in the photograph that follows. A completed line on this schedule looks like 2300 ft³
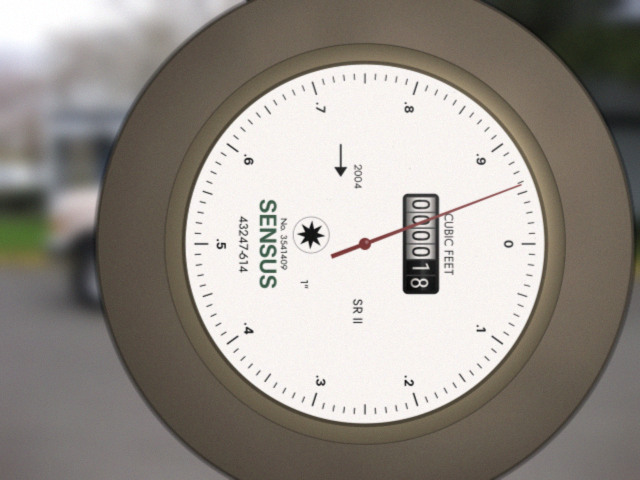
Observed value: 17.94 ft³
